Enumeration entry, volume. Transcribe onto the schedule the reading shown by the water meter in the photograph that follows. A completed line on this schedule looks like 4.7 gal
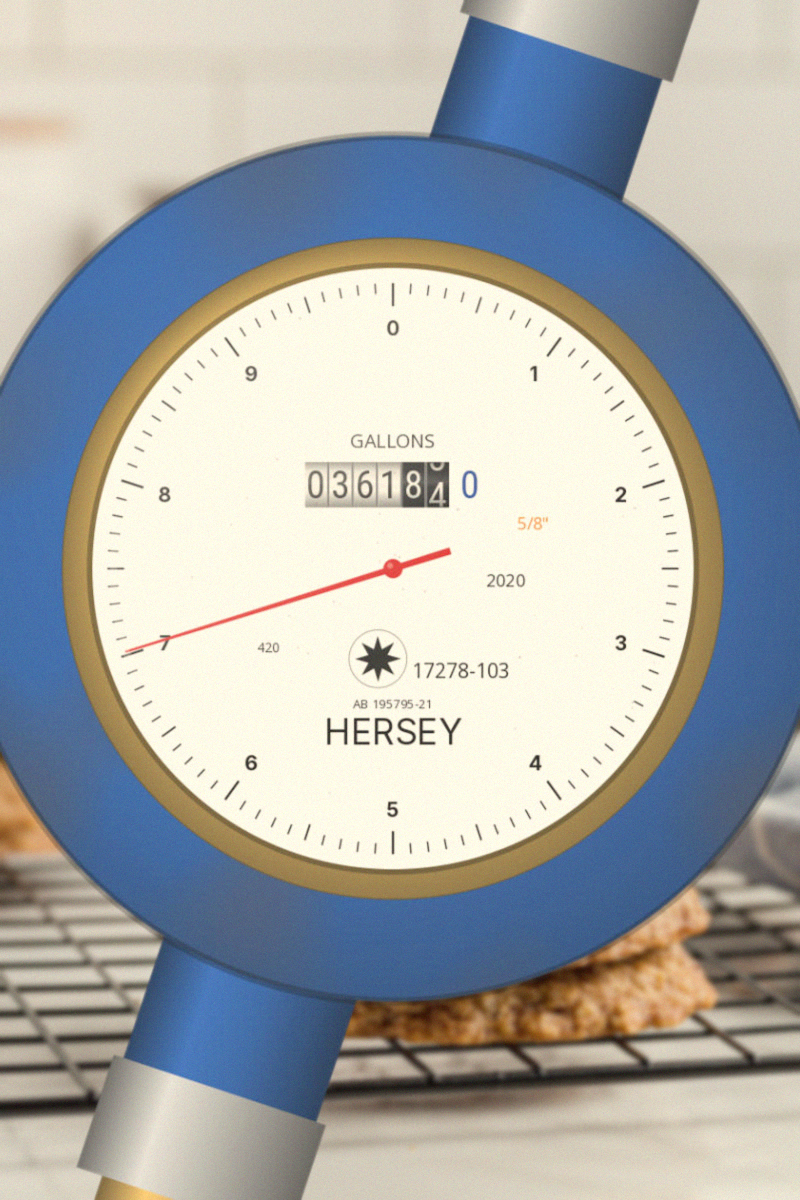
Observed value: 361837.0 gal
